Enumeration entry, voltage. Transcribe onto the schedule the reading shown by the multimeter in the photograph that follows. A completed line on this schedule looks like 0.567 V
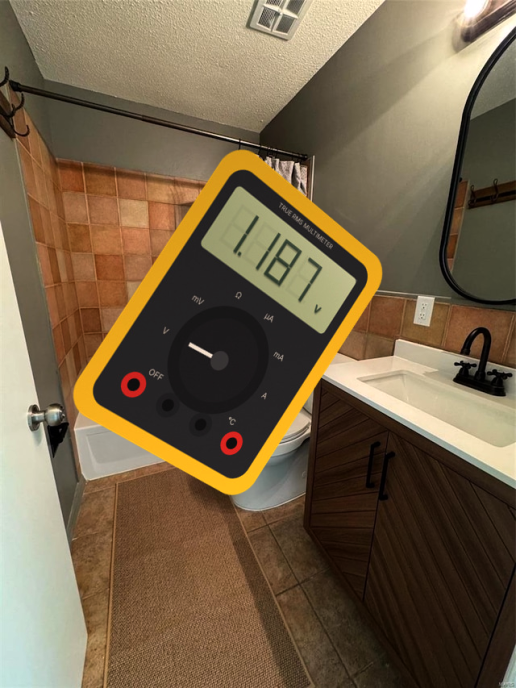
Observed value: 1.187 V
